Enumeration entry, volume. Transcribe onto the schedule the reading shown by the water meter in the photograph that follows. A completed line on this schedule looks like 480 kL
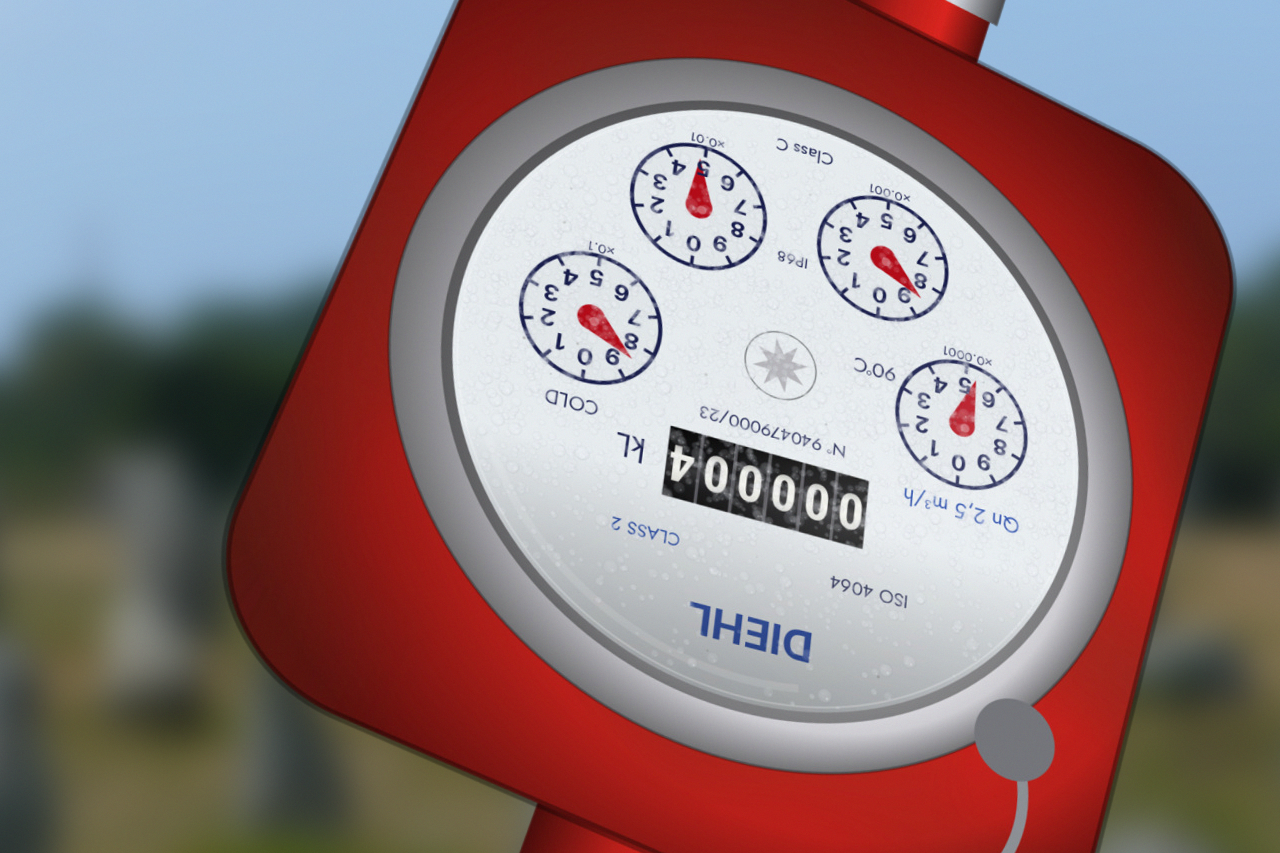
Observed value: 4.8485 kL
